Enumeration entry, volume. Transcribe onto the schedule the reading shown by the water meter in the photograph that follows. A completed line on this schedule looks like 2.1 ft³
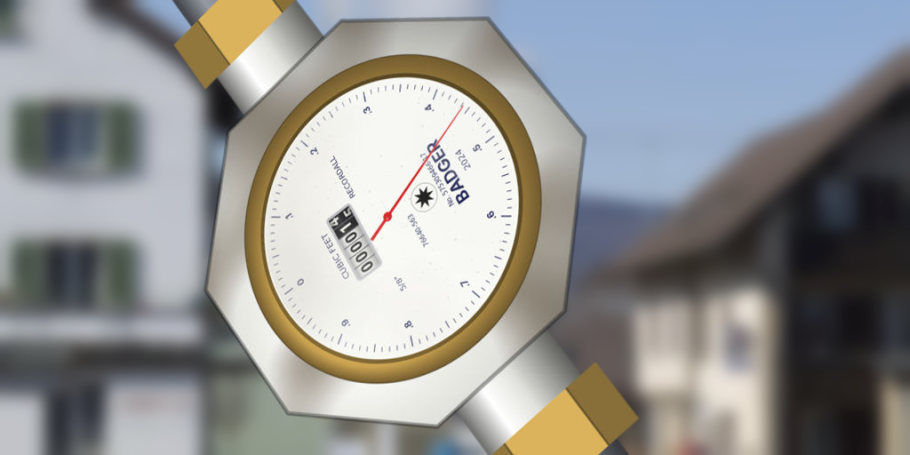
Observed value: 14.44 ft³
